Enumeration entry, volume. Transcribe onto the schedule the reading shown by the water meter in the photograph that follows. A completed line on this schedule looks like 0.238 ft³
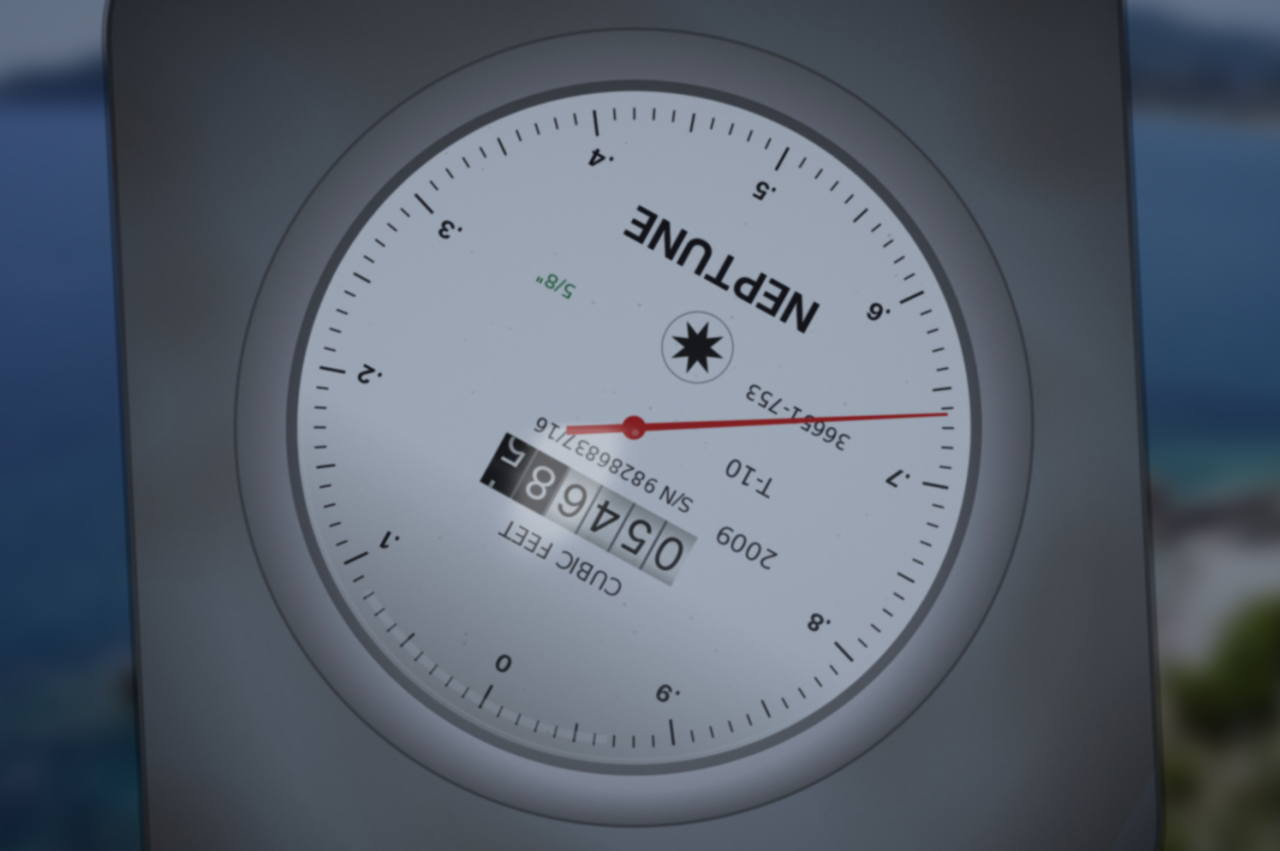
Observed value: 54684.66 ft³
